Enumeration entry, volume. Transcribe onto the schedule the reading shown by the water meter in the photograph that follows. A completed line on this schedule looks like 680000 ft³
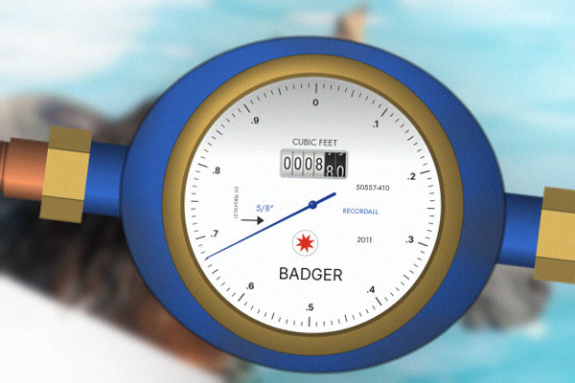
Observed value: 879.67 ft³
